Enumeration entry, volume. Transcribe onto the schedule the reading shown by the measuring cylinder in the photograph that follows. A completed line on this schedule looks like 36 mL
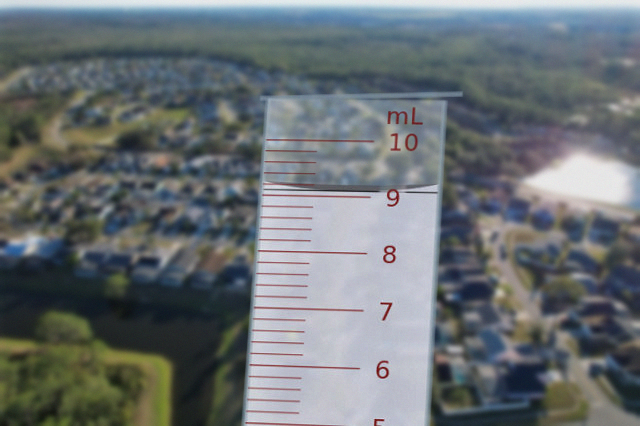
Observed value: 9.1 mL
